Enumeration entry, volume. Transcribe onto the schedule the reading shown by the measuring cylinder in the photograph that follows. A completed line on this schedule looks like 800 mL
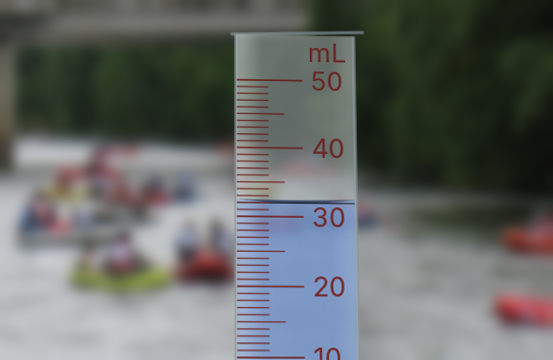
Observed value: 32 mL
